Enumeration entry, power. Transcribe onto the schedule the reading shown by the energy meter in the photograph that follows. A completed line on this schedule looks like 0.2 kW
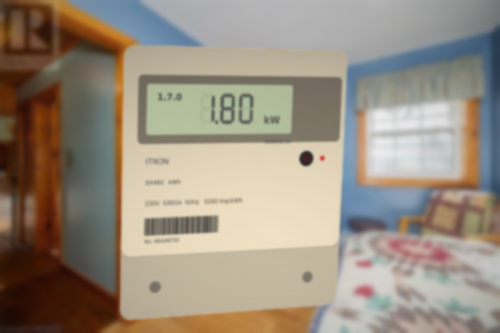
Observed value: 1.80 kW
